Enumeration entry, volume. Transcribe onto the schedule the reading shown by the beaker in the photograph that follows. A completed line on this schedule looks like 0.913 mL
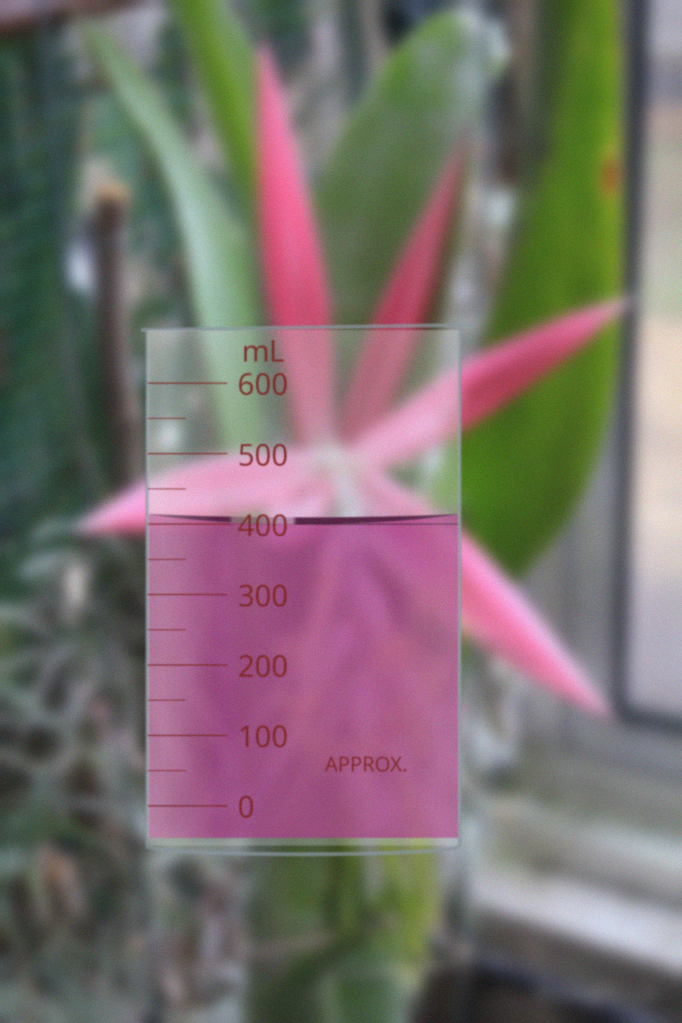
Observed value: 400 mL
